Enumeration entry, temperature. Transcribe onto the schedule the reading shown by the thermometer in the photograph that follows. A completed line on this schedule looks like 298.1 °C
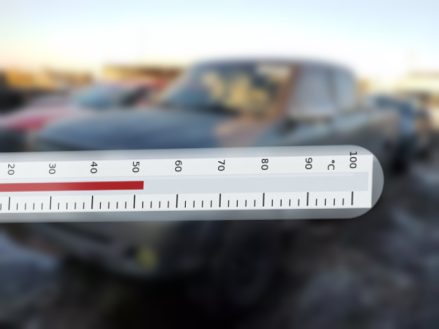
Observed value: 52 °C
